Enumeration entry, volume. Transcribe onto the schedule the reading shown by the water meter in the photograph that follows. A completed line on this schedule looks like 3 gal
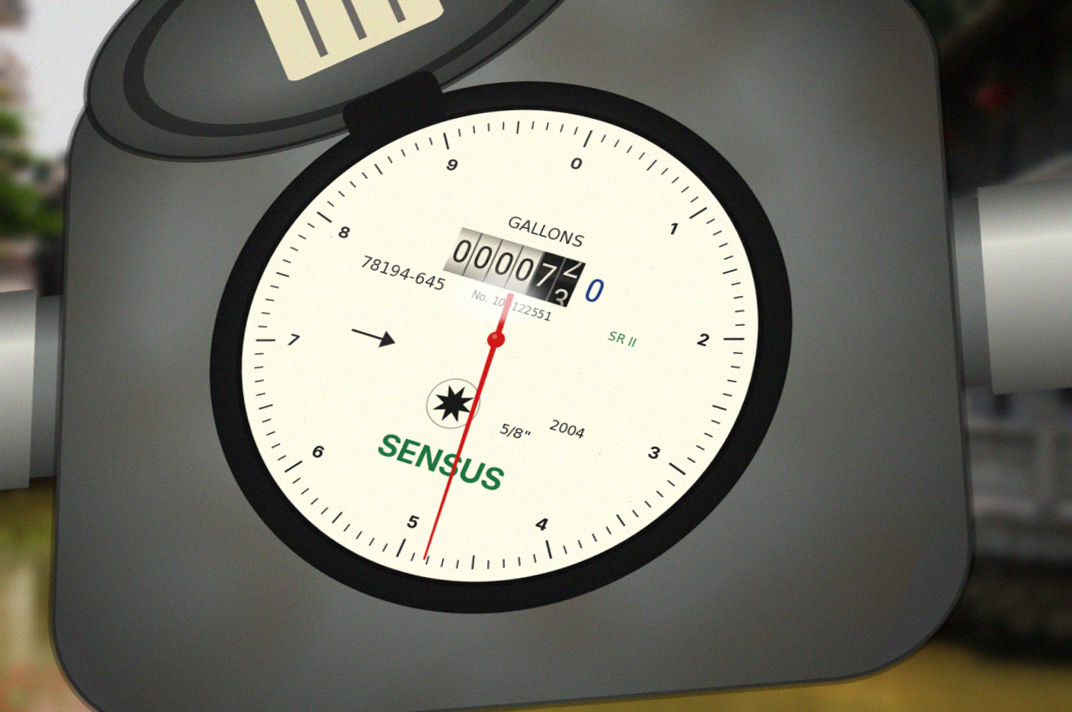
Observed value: 724.8 gal
